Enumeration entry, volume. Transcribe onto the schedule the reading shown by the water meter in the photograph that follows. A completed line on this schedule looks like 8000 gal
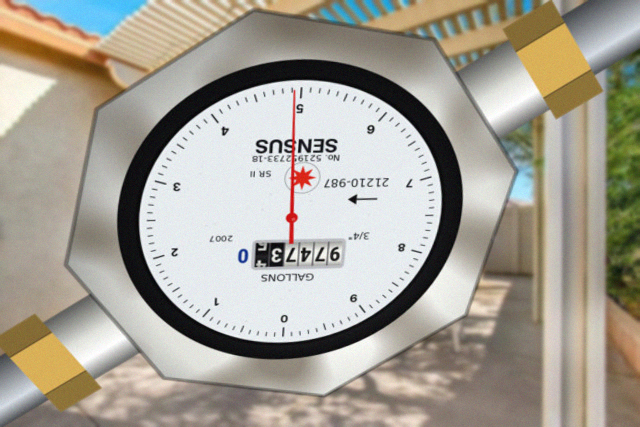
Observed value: 9747344.9 gal
